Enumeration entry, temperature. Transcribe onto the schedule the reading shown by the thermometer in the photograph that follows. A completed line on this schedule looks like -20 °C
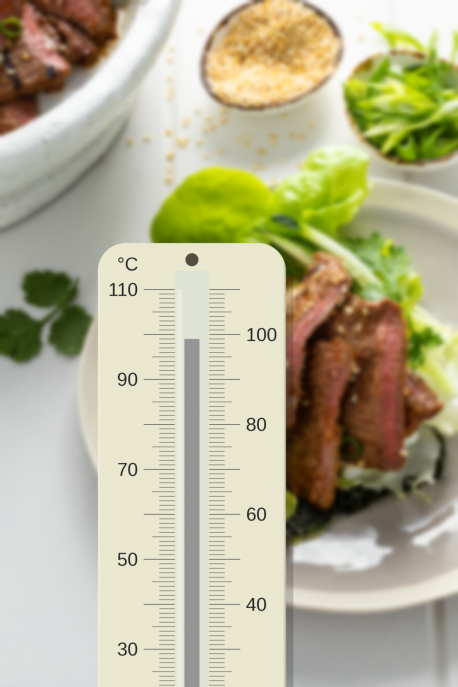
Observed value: 99 °C
